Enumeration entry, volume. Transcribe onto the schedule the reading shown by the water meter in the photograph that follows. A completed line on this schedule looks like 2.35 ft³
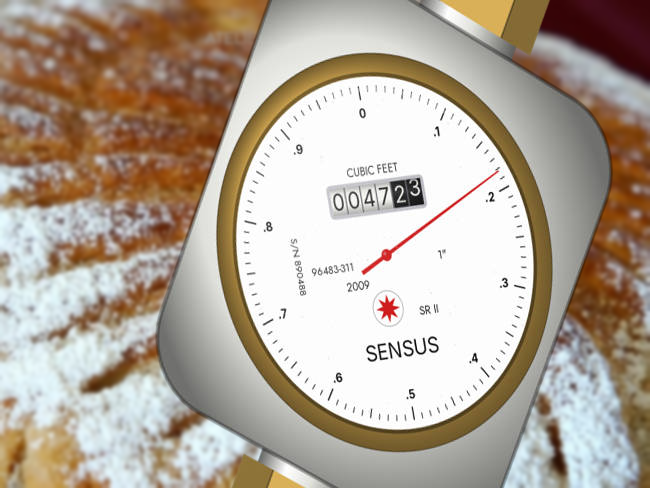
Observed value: 4723.18 ft³
